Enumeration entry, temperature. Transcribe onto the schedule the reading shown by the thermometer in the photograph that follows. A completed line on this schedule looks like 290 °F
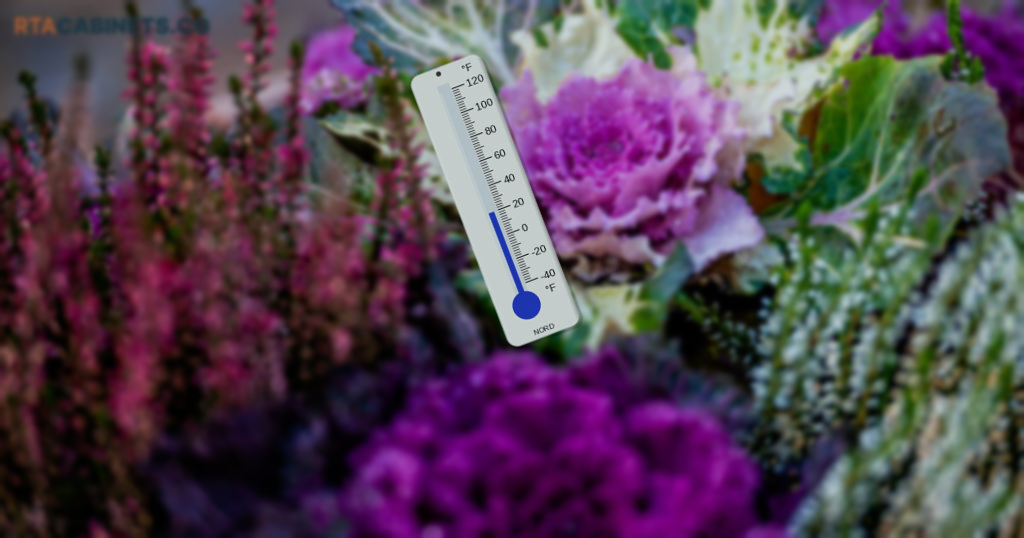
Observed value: 20 °F
